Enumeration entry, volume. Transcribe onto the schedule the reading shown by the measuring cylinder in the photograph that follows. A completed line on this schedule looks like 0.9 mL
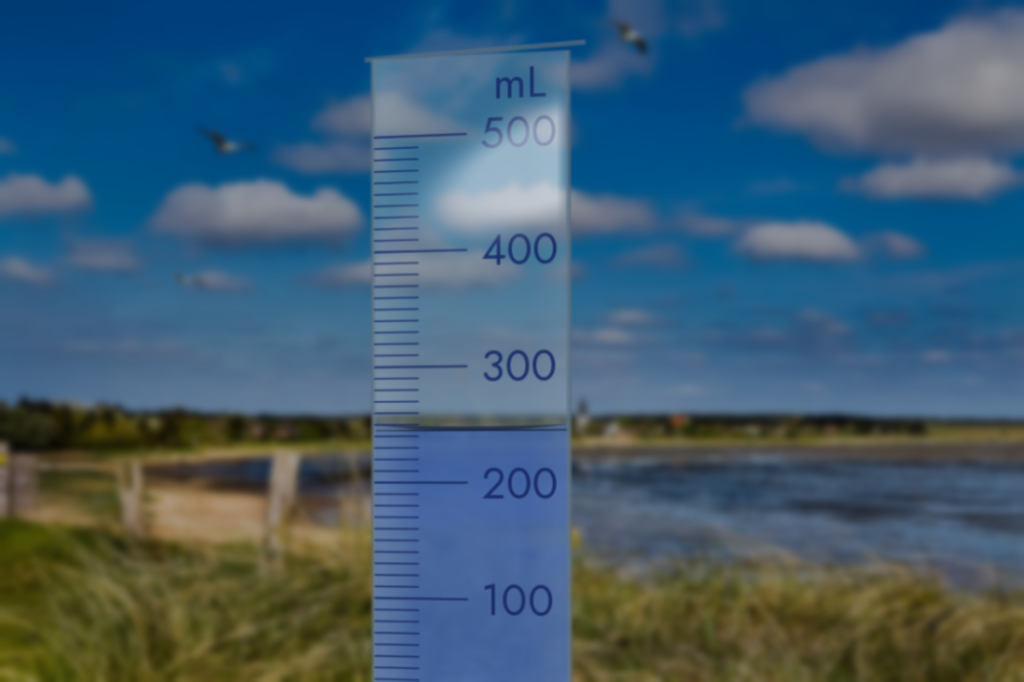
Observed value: 245 mL
